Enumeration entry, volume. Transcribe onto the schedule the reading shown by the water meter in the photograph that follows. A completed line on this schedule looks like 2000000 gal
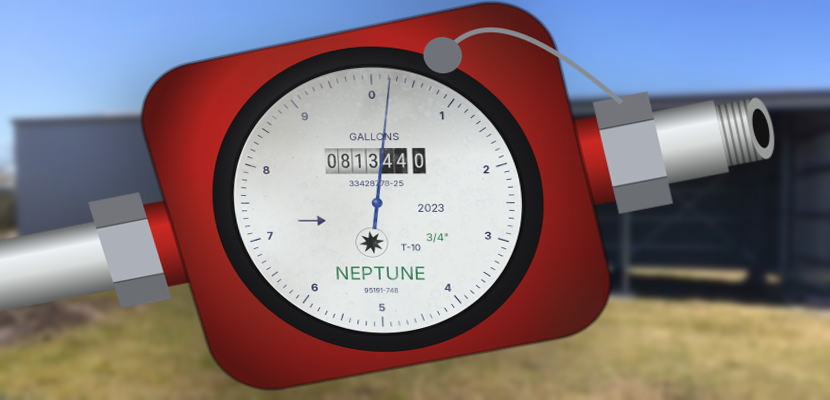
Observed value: 813440.2 gal
